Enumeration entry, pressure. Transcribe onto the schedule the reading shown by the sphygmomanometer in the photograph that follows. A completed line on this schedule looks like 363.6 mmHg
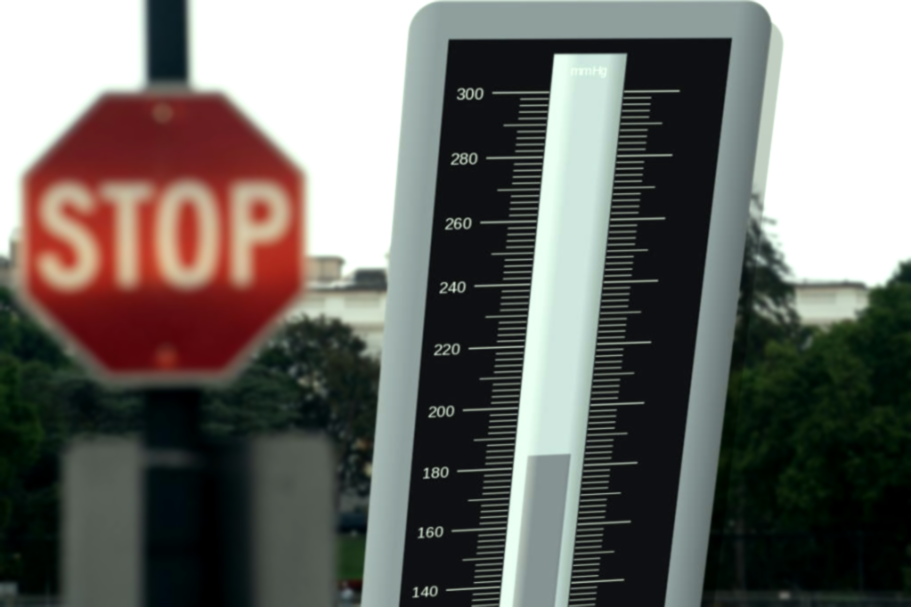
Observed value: 184 mmHg
